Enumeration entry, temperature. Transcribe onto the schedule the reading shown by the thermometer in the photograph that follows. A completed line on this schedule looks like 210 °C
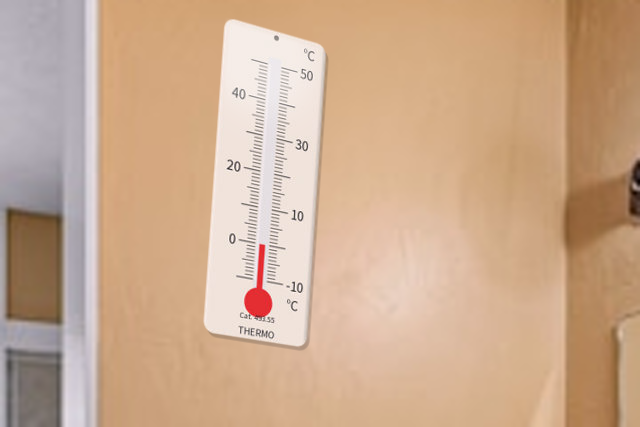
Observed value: 0 °C
